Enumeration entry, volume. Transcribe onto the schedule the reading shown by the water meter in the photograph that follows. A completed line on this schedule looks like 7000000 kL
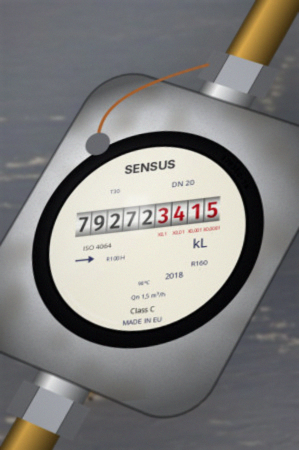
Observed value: 79272.3415 kL
